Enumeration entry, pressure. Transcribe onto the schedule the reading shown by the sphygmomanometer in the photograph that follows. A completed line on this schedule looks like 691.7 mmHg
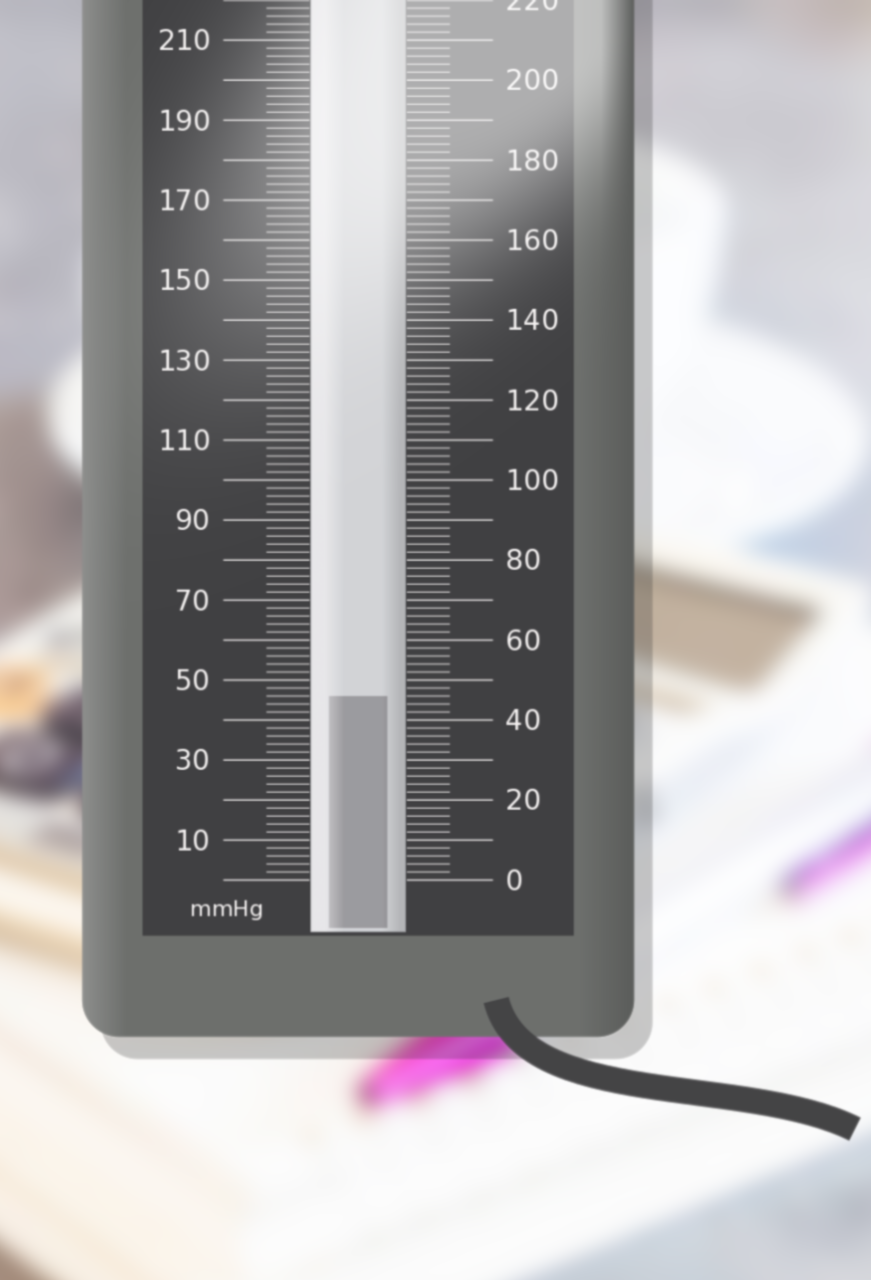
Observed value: 46 mmHg
